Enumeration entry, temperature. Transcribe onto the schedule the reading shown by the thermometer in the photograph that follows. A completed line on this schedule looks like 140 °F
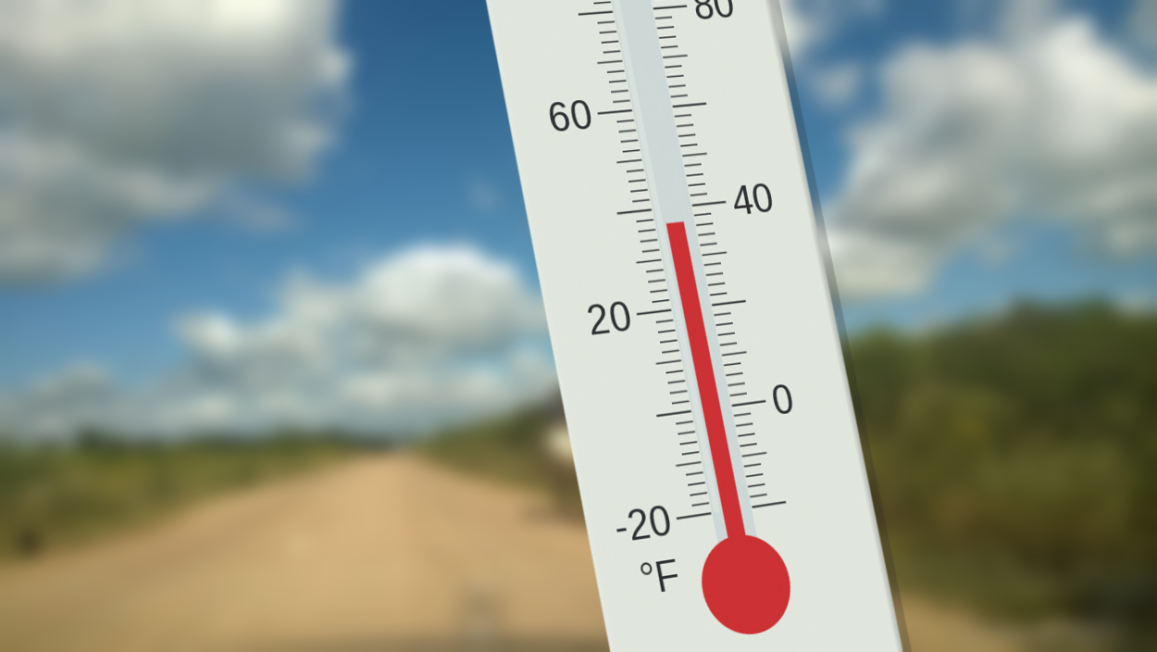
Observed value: 37 °F
